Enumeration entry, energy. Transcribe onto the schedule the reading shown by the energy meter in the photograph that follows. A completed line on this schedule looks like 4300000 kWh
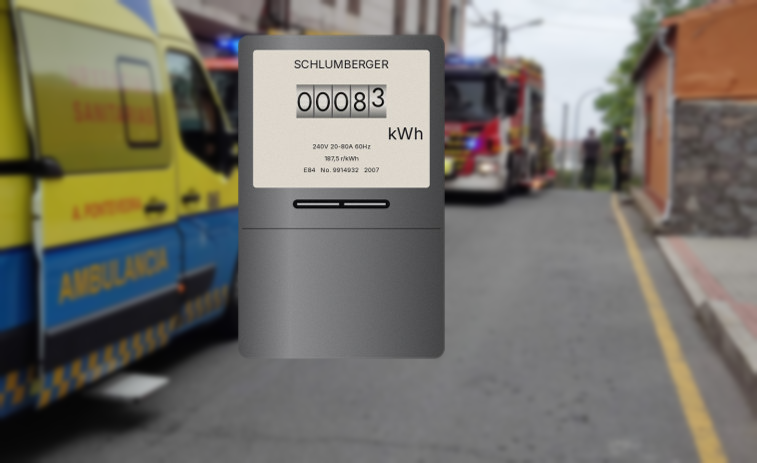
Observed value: 83 kWh
